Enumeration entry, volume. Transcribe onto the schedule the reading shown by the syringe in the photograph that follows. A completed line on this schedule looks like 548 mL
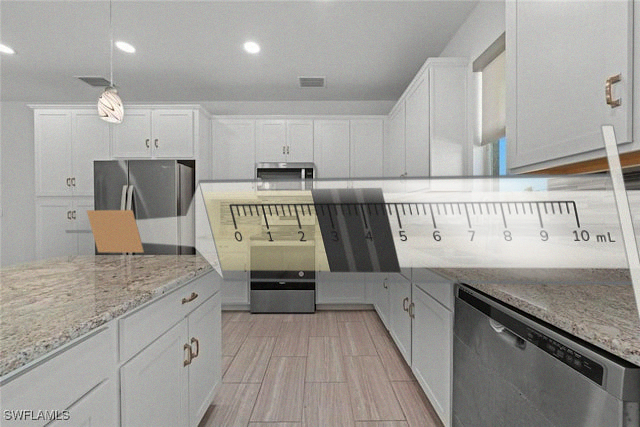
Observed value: 2.6 mL
